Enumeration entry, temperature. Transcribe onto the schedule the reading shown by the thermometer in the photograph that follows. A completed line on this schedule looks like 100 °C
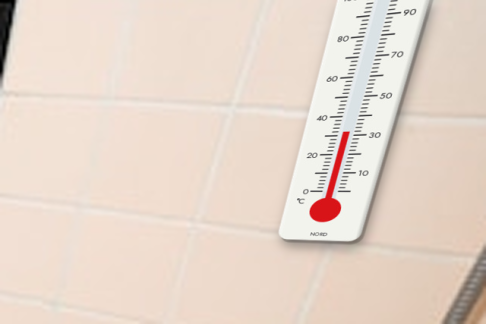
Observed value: 32 °C
